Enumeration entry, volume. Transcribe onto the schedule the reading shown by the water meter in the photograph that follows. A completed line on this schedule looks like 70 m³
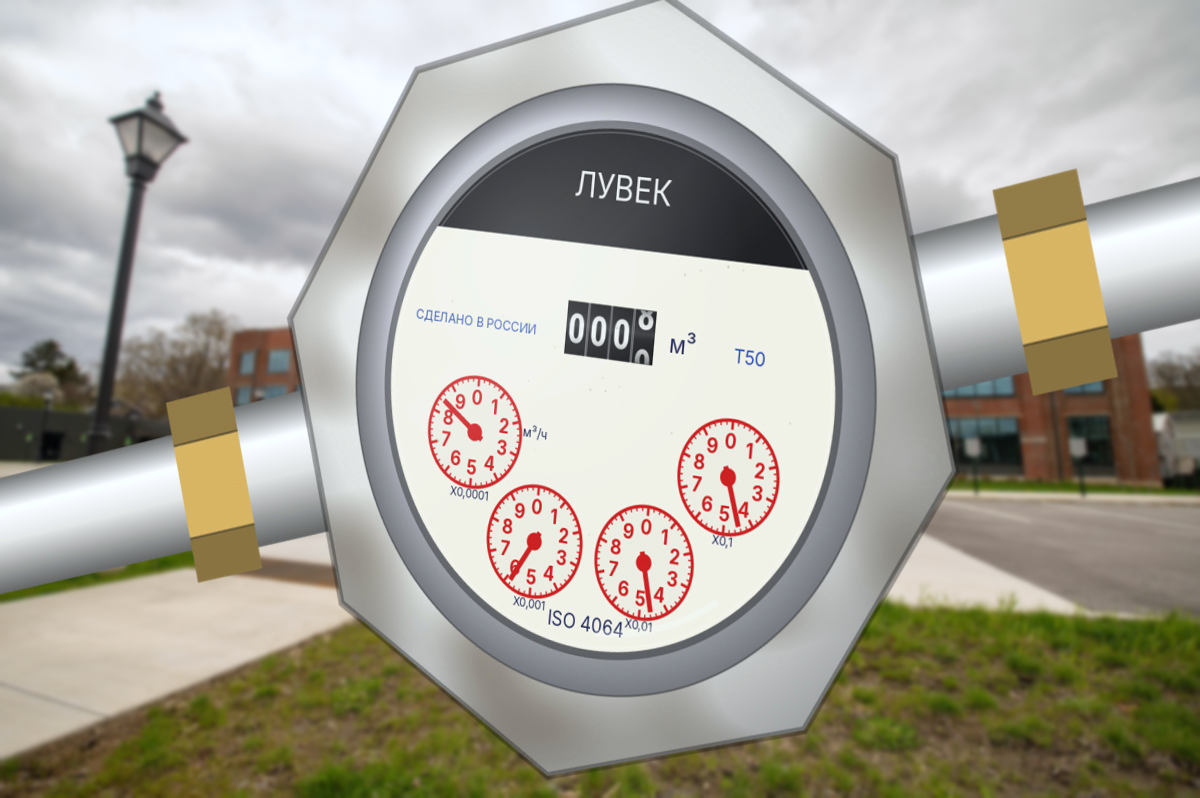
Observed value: 8.4458 m³
